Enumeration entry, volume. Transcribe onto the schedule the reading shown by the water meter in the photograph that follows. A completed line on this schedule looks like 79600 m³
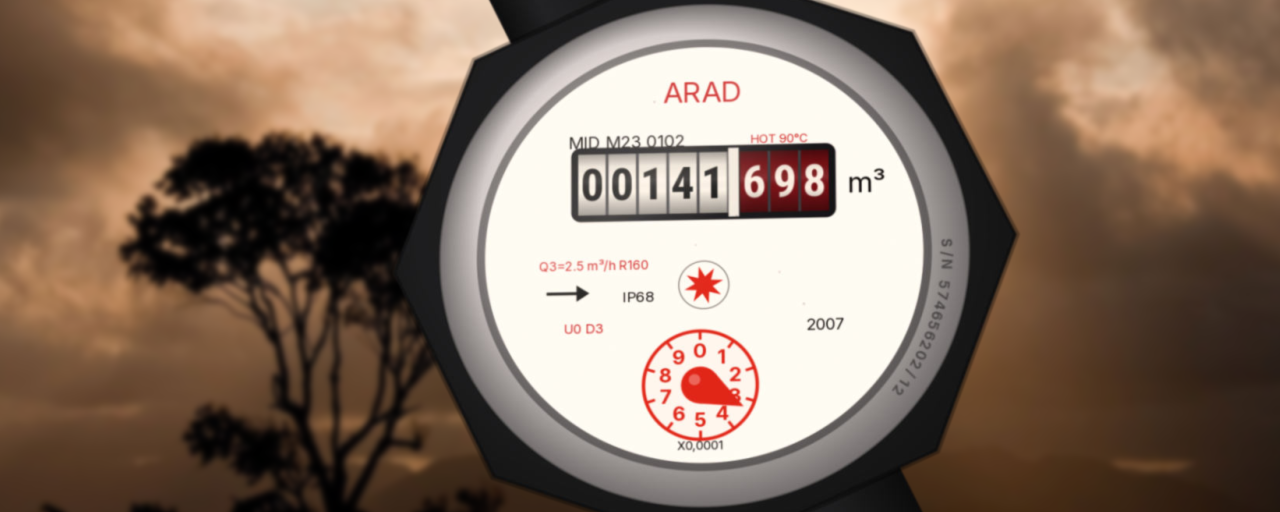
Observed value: 141.6983 m³
